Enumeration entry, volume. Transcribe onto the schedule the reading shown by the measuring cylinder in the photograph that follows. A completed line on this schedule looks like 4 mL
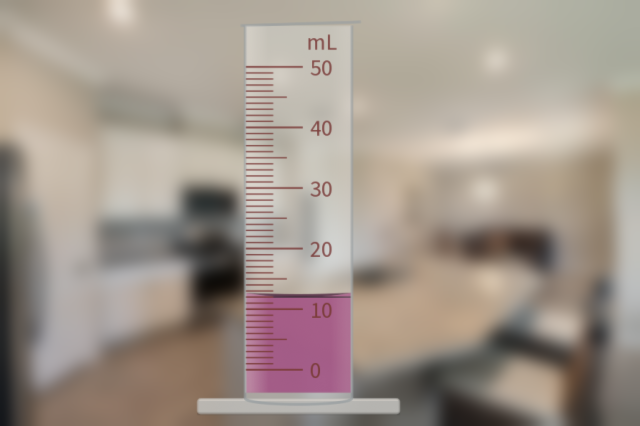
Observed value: 12 mL
